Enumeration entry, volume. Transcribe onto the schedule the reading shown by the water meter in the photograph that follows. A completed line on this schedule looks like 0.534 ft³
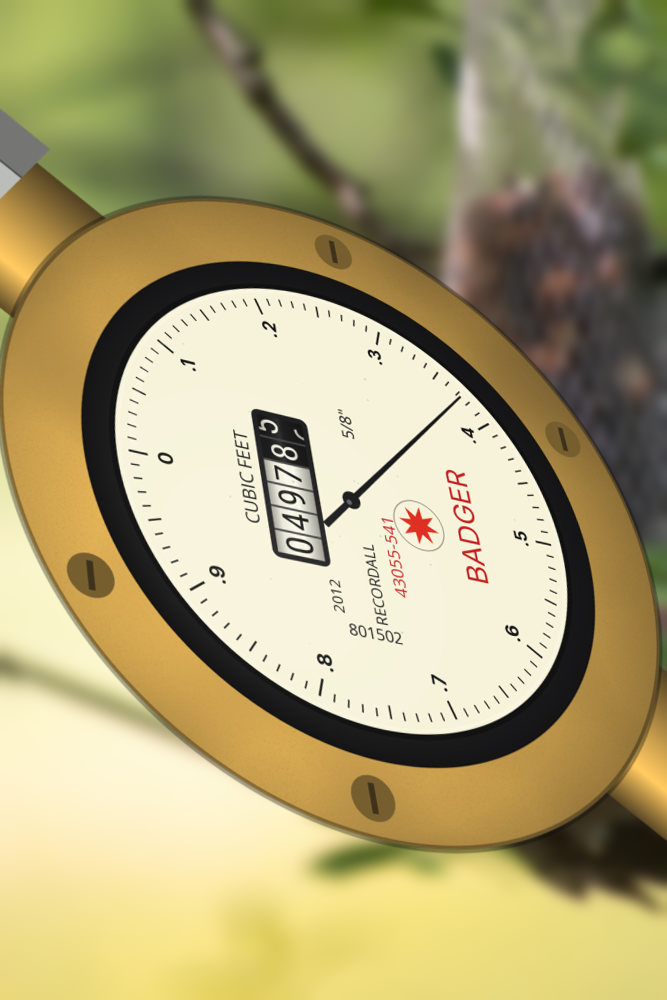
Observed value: 49785.37 ft³
